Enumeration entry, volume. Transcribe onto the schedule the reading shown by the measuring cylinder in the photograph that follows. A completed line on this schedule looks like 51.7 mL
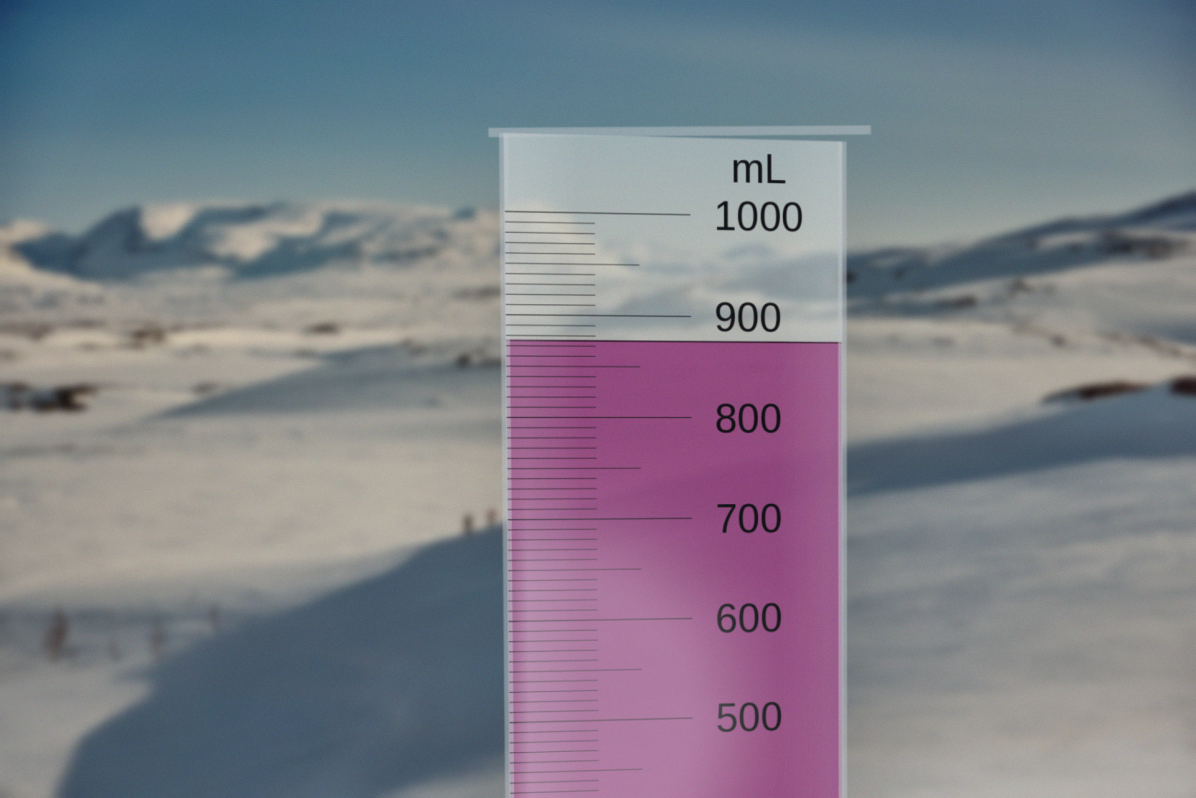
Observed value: 875 mL
